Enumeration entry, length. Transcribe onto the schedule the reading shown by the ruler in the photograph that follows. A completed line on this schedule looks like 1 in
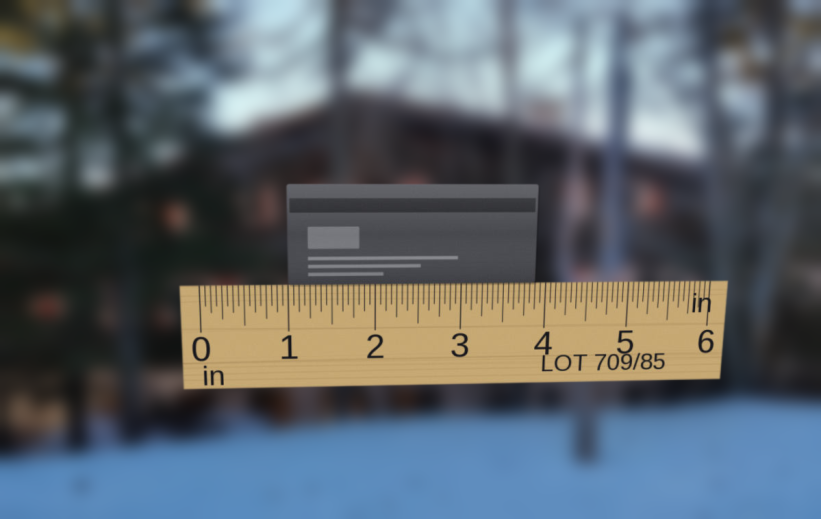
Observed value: 2.875 in
